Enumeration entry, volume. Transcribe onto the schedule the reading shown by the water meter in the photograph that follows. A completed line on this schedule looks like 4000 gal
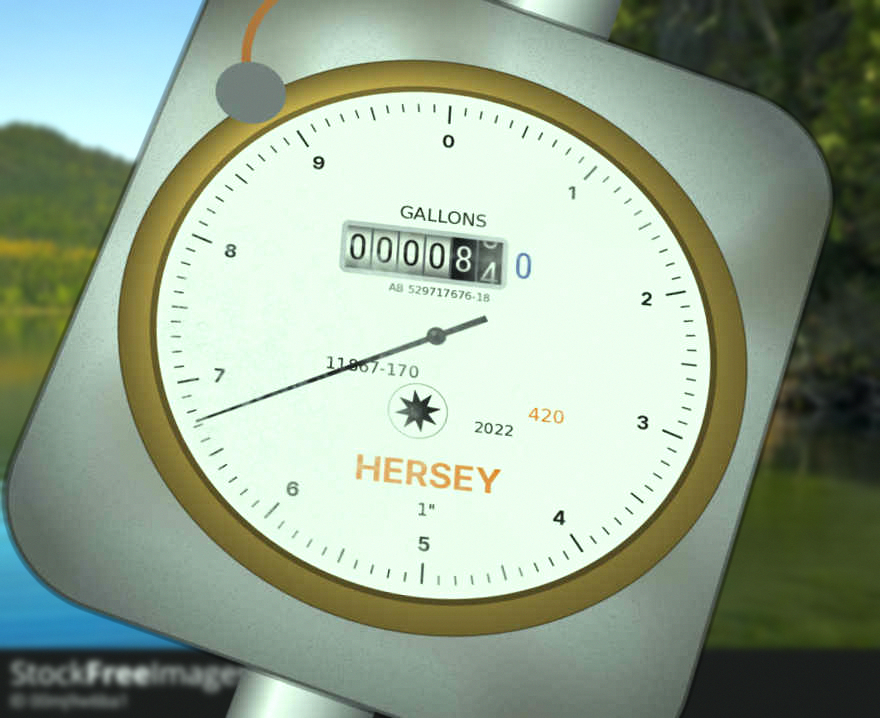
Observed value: 836.7 gal
